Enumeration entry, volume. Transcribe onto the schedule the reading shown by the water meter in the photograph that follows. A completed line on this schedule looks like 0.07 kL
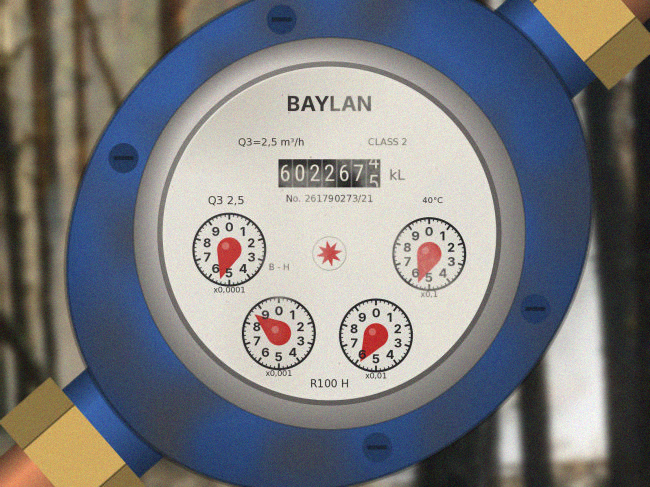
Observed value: 6022674.5585 kL
